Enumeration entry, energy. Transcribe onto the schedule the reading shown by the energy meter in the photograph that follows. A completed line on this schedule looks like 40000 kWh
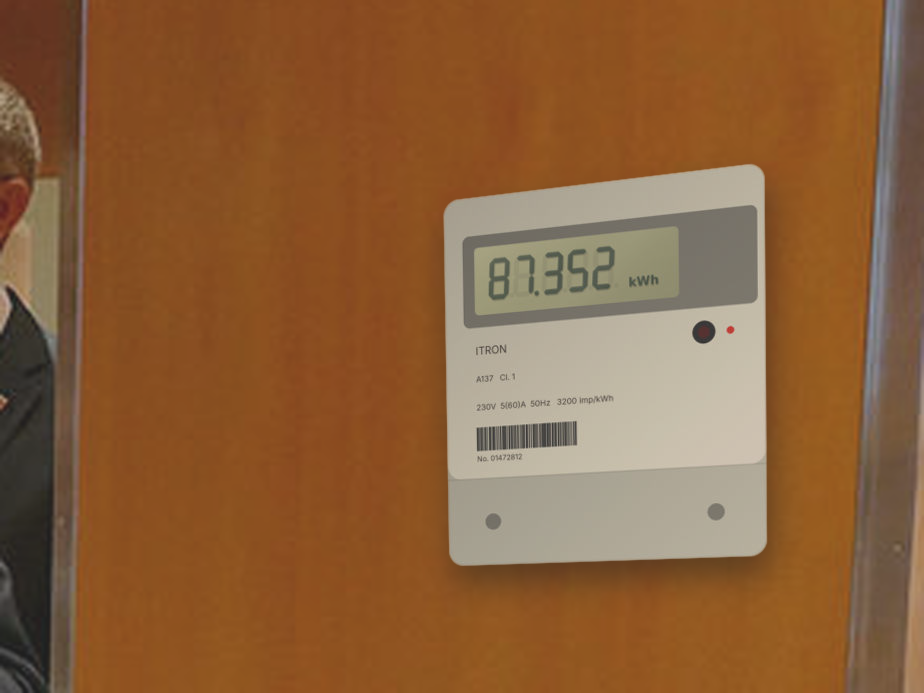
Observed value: 87.352 kWh
